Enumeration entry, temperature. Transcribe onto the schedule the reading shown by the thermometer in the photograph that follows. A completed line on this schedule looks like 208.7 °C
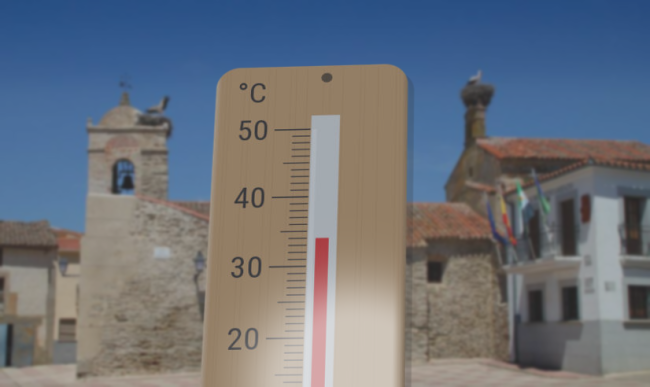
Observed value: 34 °C
